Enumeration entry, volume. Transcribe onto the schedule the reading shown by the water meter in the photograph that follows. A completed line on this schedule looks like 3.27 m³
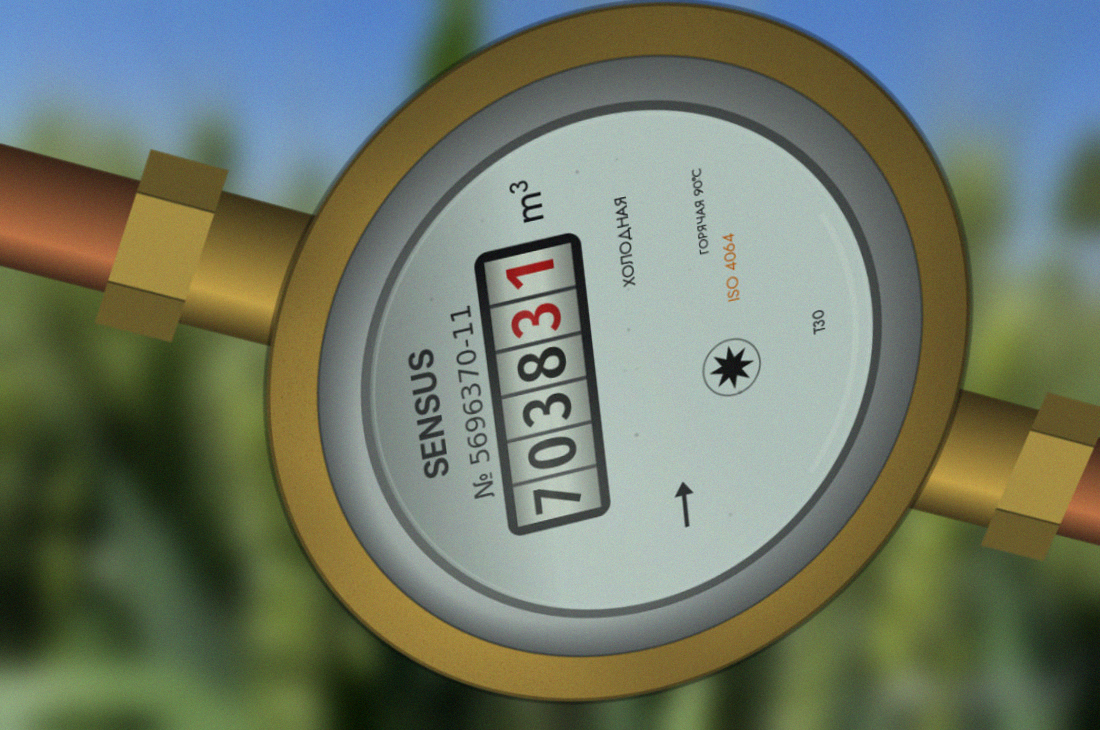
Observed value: 7038.31 m³
